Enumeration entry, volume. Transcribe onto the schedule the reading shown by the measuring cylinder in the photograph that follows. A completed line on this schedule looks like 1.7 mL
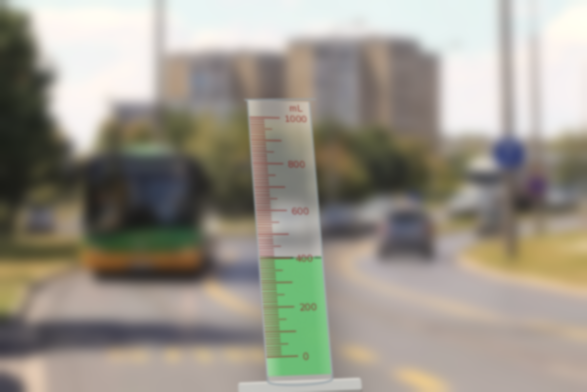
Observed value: 400 mL
